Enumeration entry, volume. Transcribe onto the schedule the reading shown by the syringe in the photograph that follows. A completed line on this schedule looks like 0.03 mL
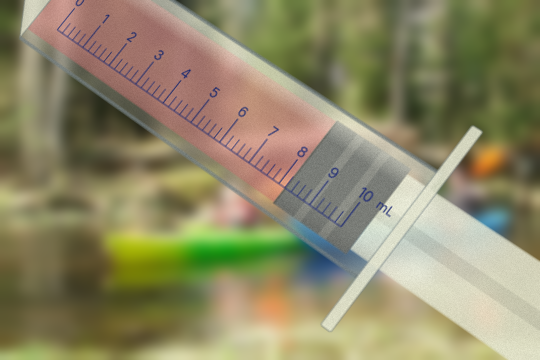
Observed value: 8.2 mL
